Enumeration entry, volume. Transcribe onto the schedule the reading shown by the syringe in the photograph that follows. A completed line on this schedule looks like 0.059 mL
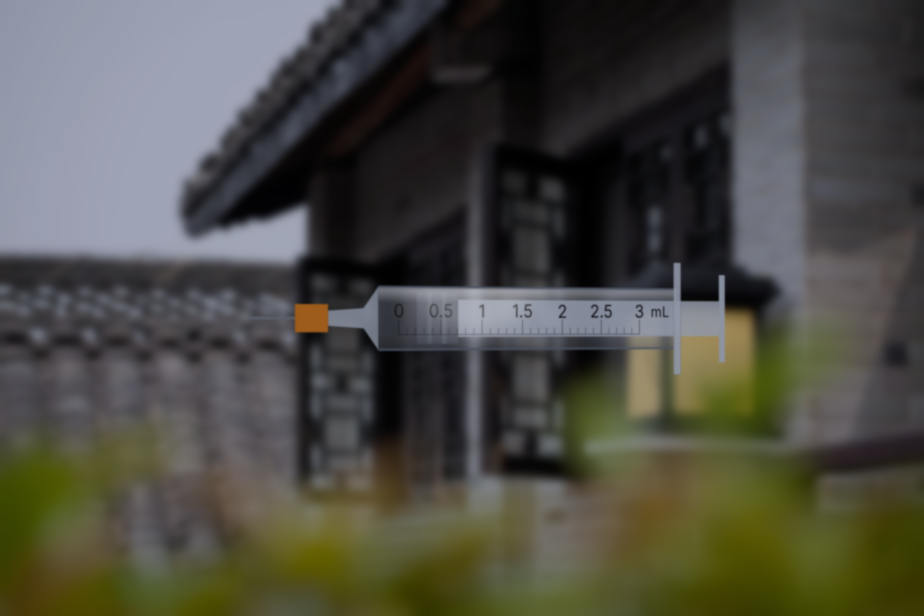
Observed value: 0.2 mL
